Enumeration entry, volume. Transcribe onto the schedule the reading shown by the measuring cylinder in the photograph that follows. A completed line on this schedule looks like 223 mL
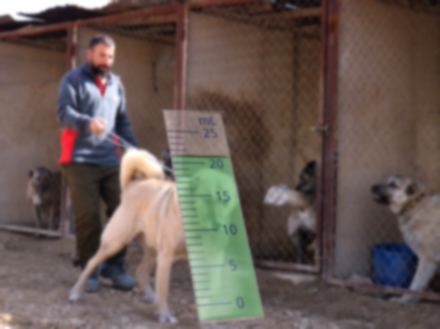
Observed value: 21 mL
